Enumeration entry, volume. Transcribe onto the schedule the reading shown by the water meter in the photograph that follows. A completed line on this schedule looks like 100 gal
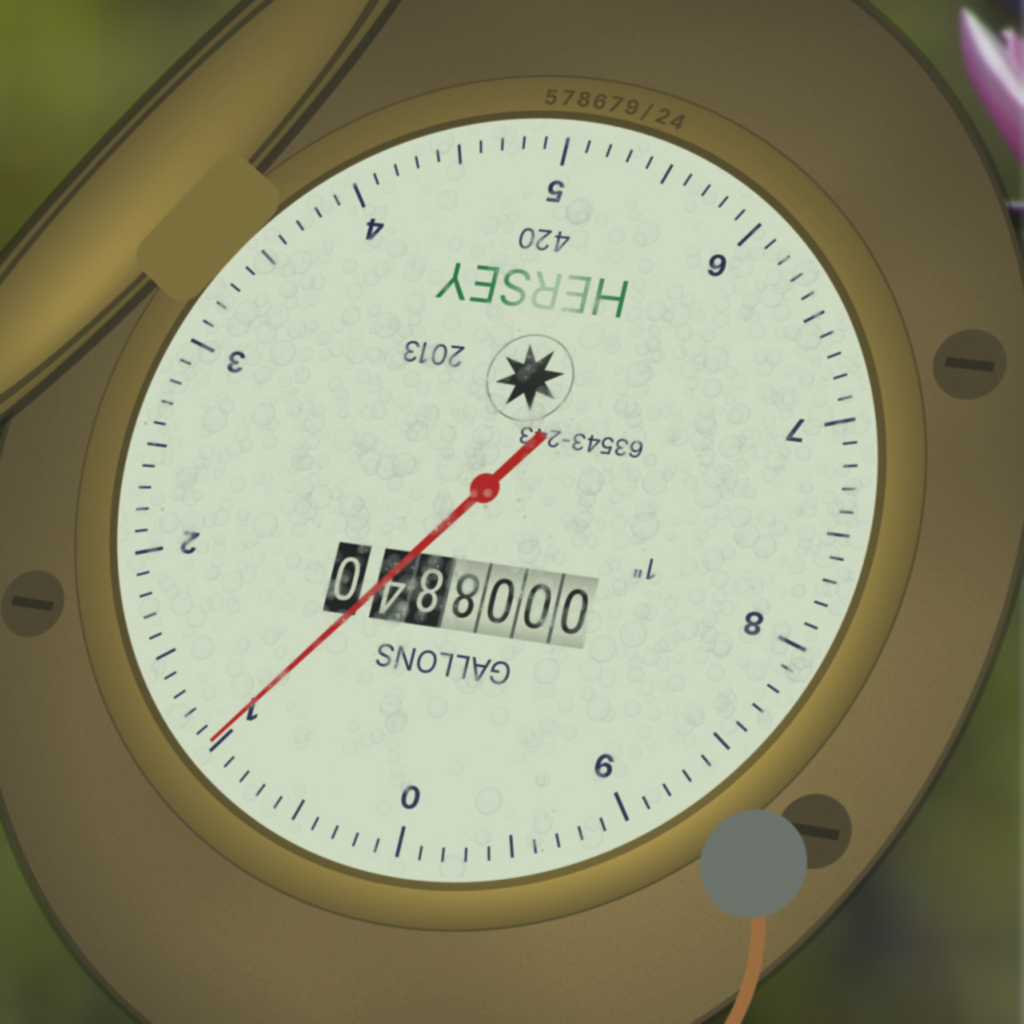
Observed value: 8841.0 gal
